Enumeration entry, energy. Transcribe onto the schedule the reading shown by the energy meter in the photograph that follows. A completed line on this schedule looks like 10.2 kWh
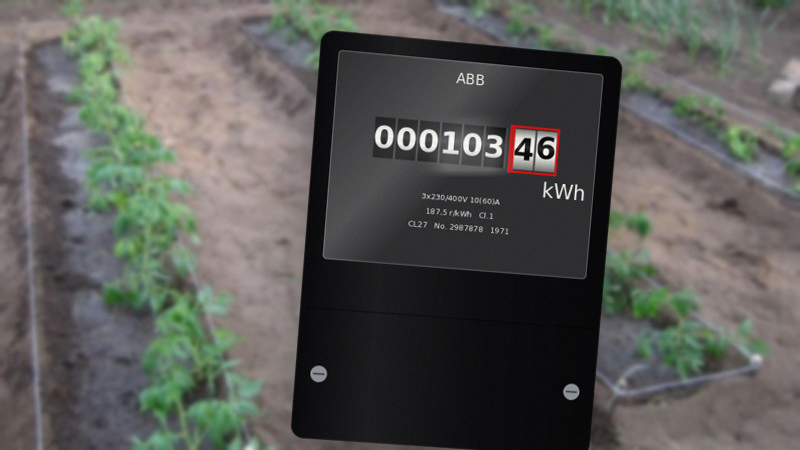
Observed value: 103.46 kWh
